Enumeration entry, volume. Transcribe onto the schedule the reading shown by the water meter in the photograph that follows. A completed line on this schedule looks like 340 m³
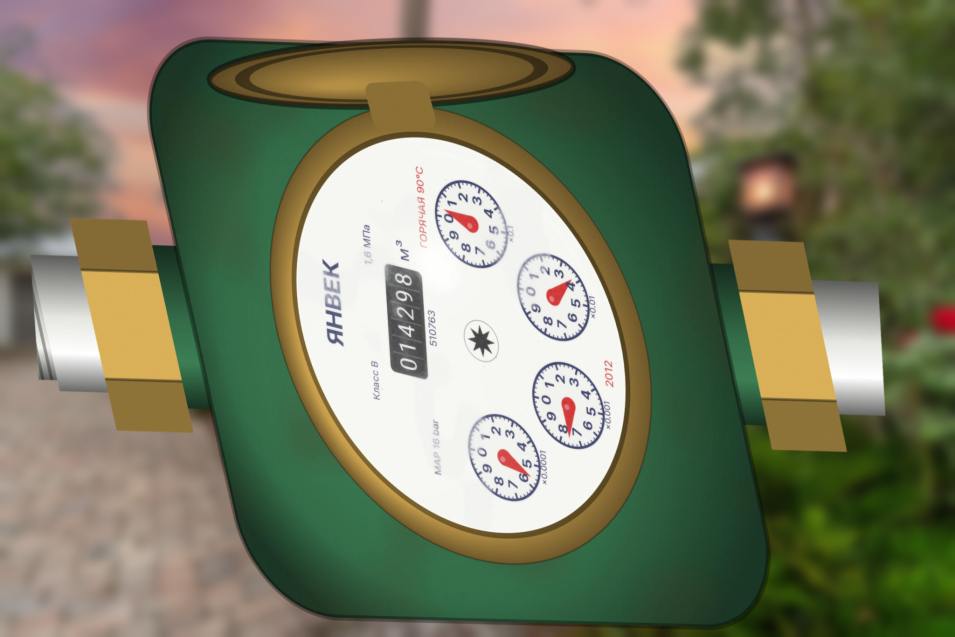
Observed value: 14298.0375 m³
